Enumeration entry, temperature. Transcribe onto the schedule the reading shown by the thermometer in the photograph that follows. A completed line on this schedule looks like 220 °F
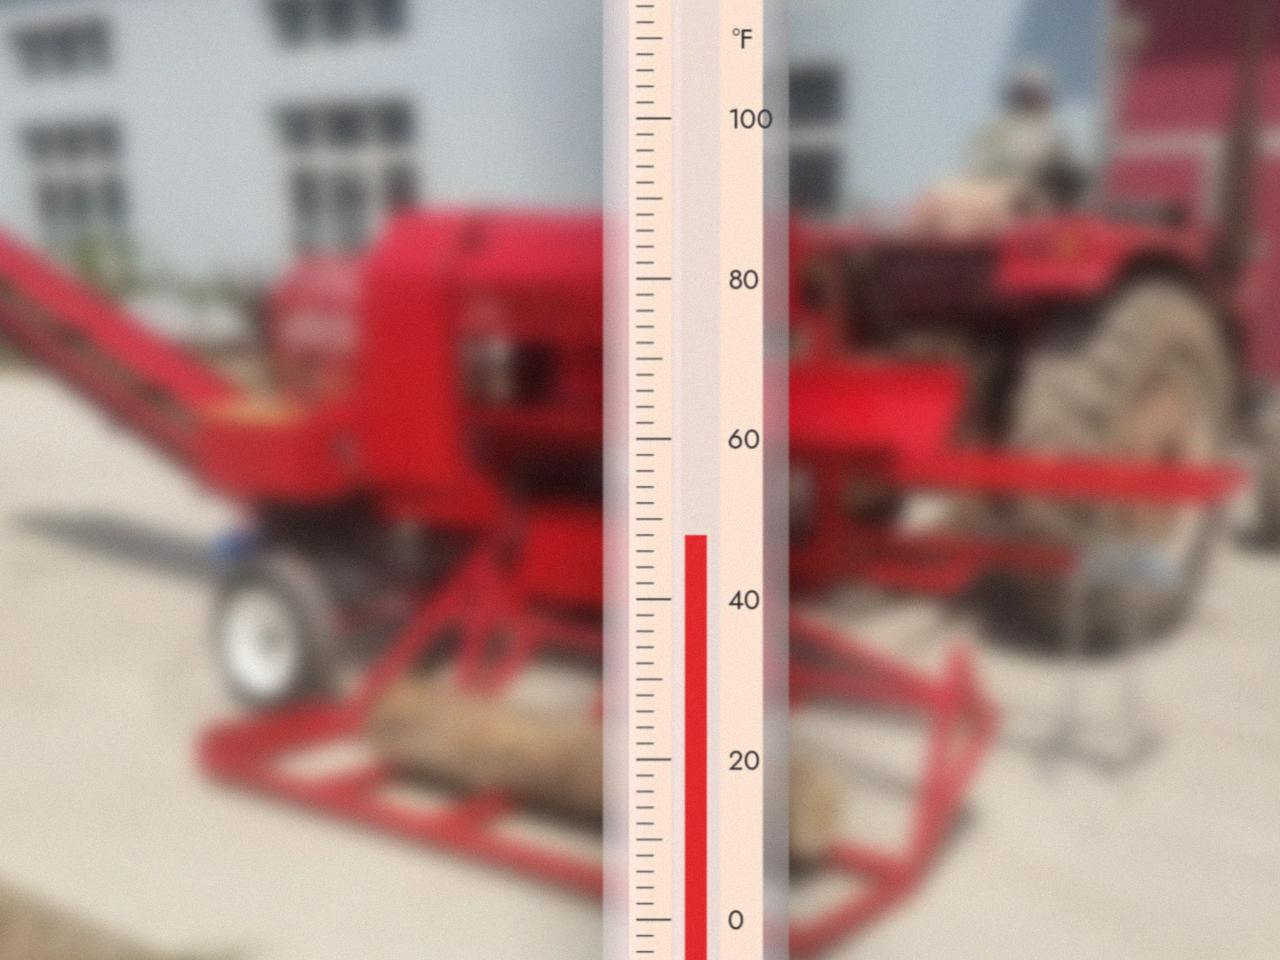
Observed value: 48 °F
